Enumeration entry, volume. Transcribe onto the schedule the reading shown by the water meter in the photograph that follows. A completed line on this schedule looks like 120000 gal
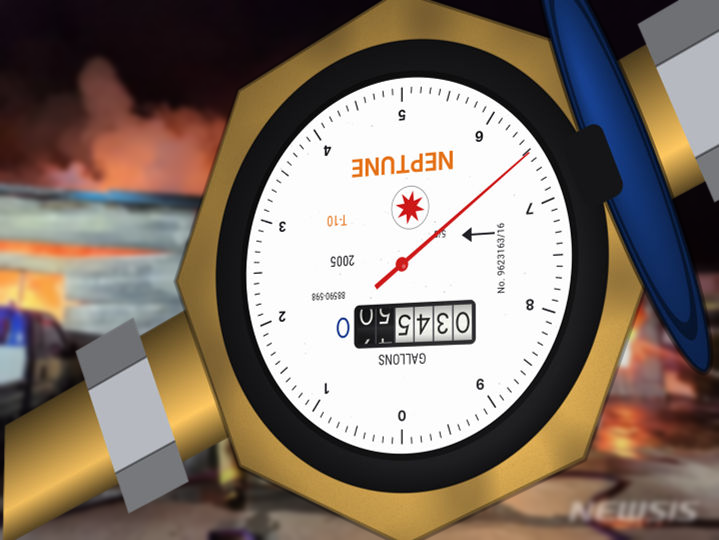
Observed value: 345496.5 gal
